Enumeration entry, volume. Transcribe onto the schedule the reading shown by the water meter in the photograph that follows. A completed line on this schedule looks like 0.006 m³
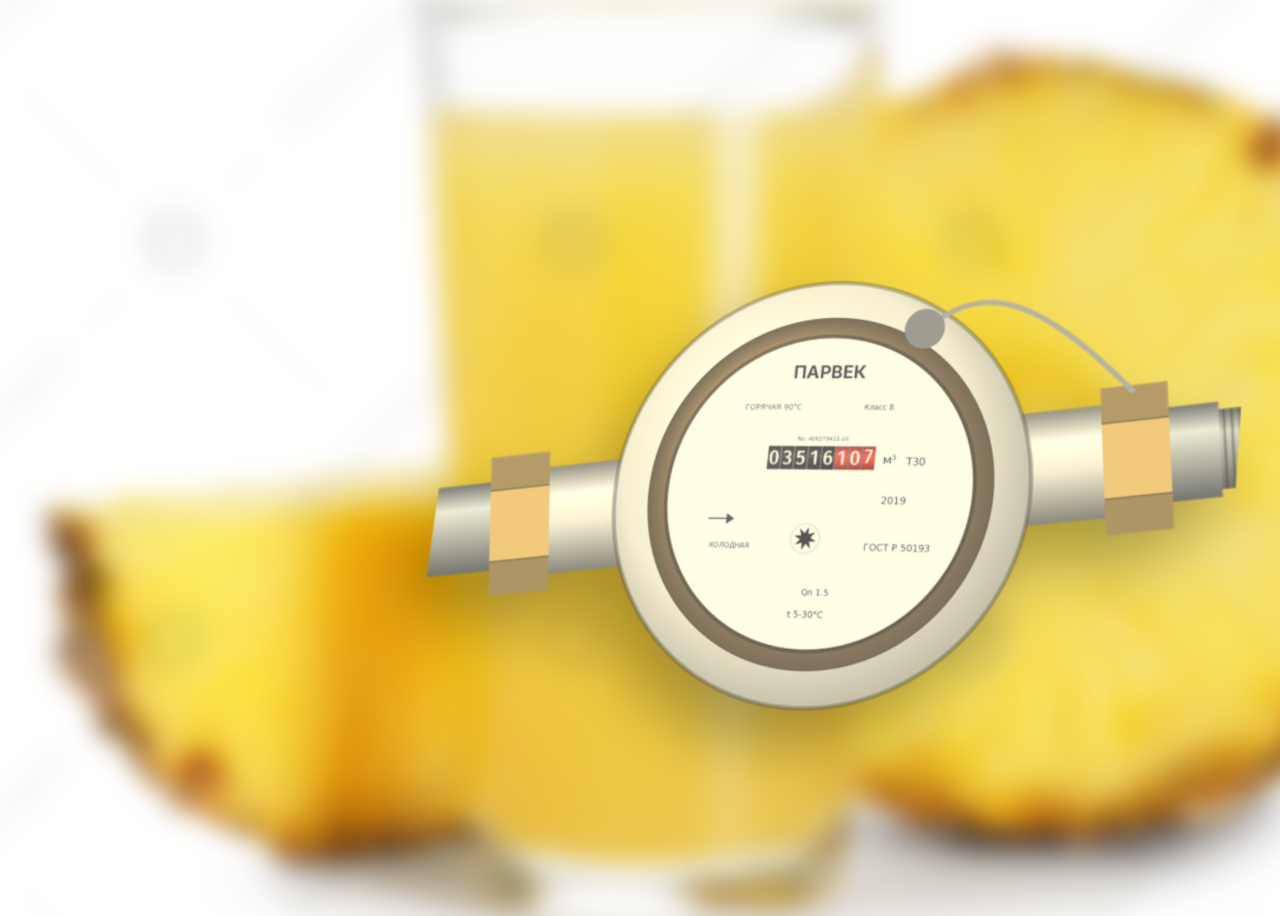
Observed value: 3516.107 m³
